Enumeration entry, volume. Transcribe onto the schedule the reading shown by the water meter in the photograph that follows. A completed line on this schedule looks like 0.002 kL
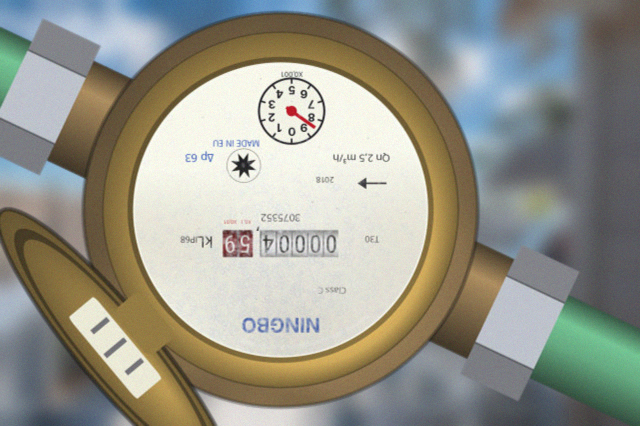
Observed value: 4.598 kL
